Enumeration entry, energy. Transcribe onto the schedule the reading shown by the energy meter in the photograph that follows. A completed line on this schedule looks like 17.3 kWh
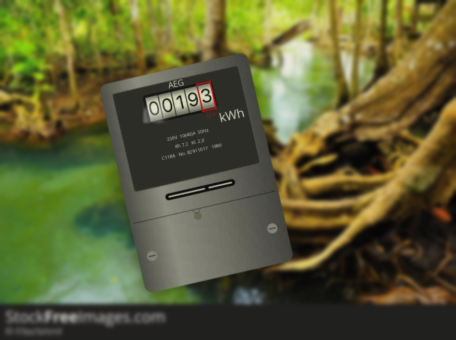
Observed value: 19.3 kWh
